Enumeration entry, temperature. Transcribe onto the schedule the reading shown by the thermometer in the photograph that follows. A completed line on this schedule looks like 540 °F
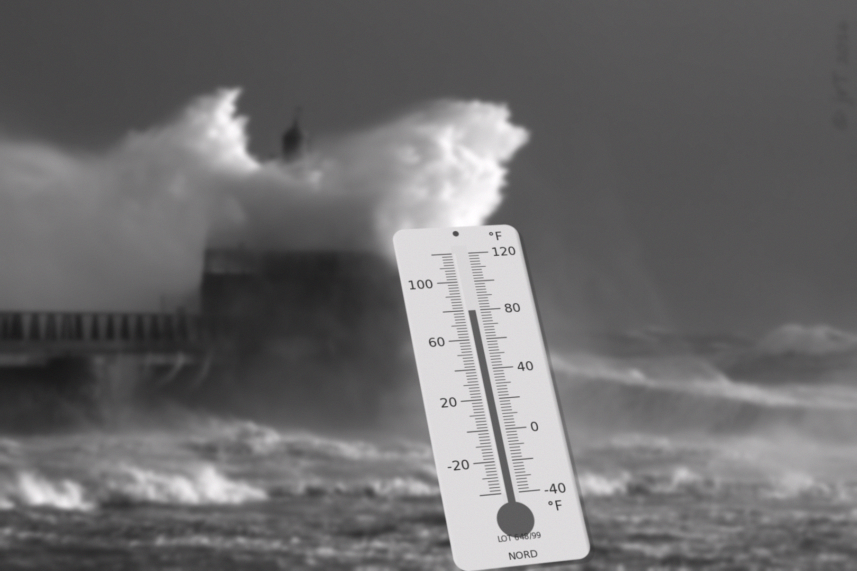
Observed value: 80 °F
